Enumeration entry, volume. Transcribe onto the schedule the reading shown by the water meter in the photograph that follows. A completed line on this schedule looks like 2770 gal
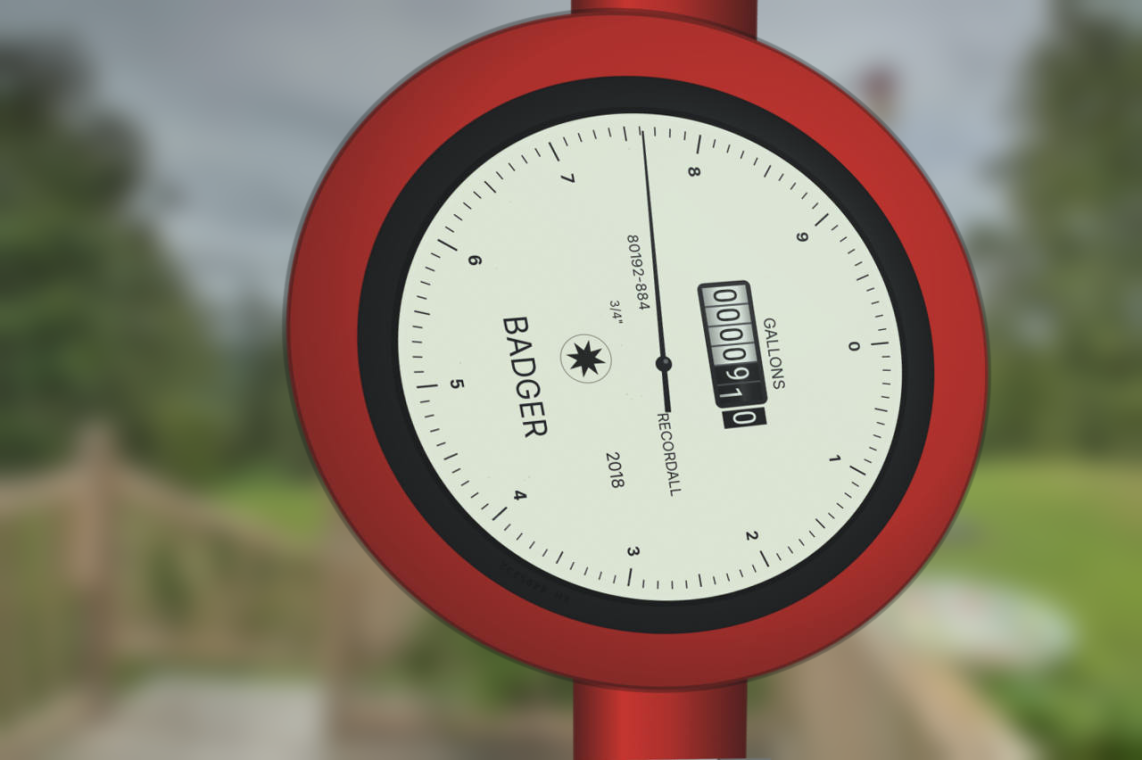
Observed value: 907.6 gal
